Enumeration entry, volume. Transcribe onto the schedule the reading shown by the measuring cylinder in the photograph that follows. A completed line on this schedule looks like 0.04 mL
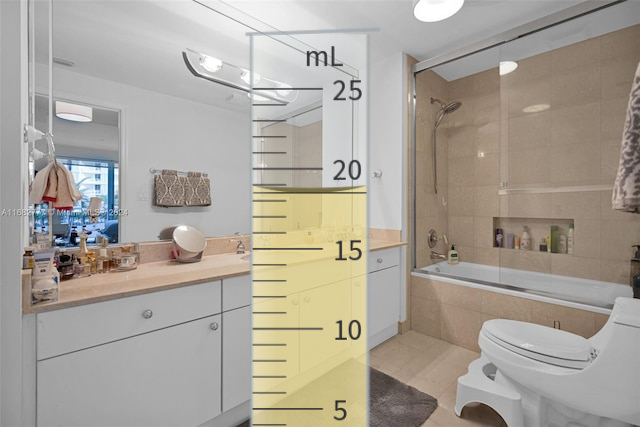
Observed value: 18.5 mL
